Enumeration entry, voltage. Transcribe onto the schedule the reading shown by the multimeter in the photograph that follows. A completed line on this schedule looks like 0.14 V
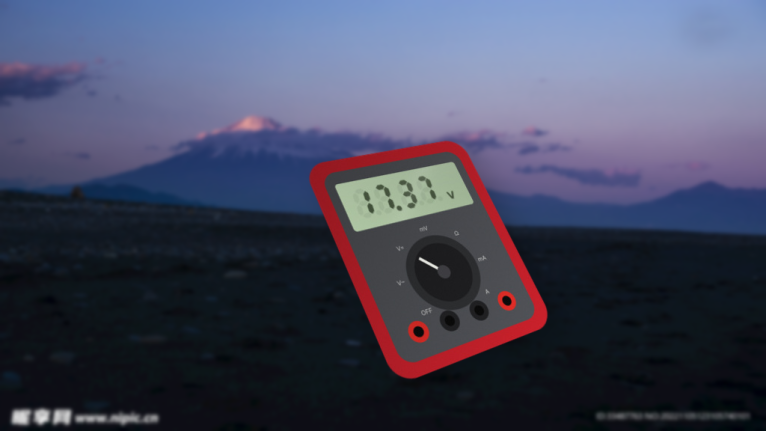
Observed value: 17.37 V
